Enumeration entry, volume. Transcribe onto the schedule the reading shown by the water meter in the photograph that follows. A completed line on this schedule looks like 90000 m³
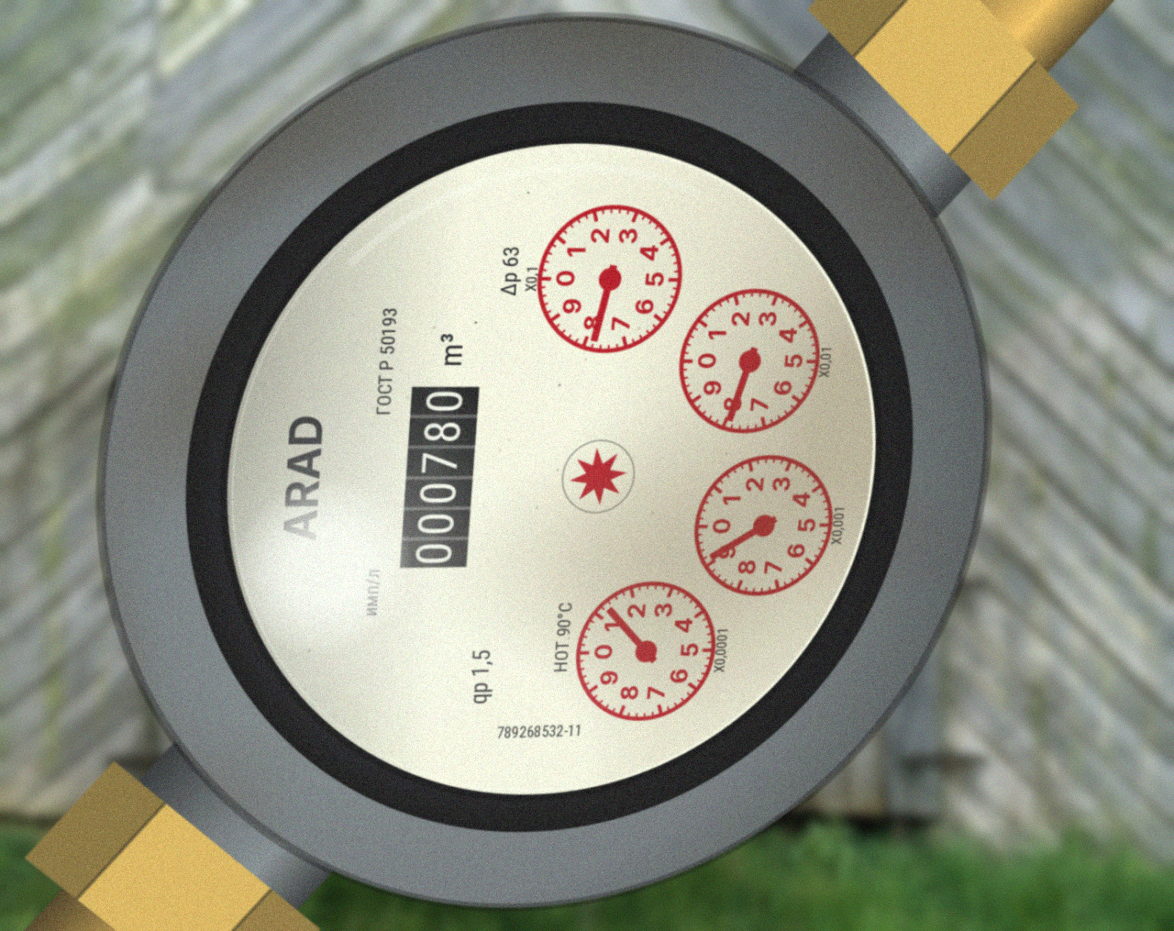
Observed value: 780.7791 m³
